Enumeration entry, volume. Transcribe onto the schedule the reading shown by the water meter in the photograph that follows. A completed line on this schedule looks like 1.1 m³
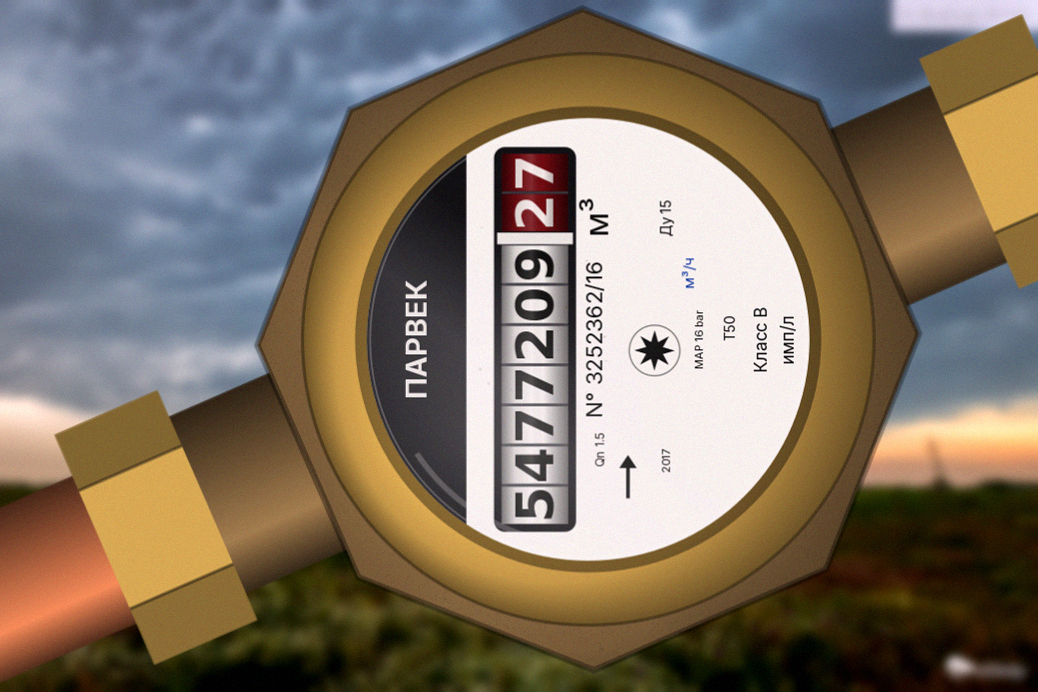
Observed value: 5477209.27 m³
